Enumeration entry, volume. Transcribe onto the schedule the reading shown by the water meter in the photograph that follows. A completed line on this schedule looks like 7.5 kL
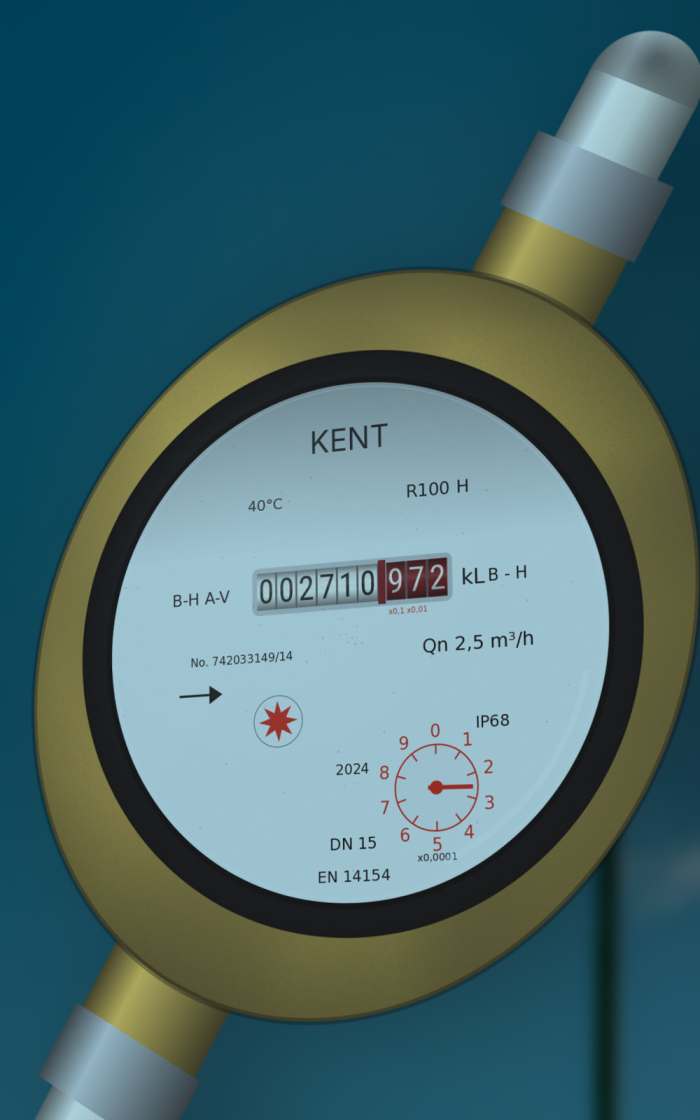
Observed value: 2710.9722 kL
